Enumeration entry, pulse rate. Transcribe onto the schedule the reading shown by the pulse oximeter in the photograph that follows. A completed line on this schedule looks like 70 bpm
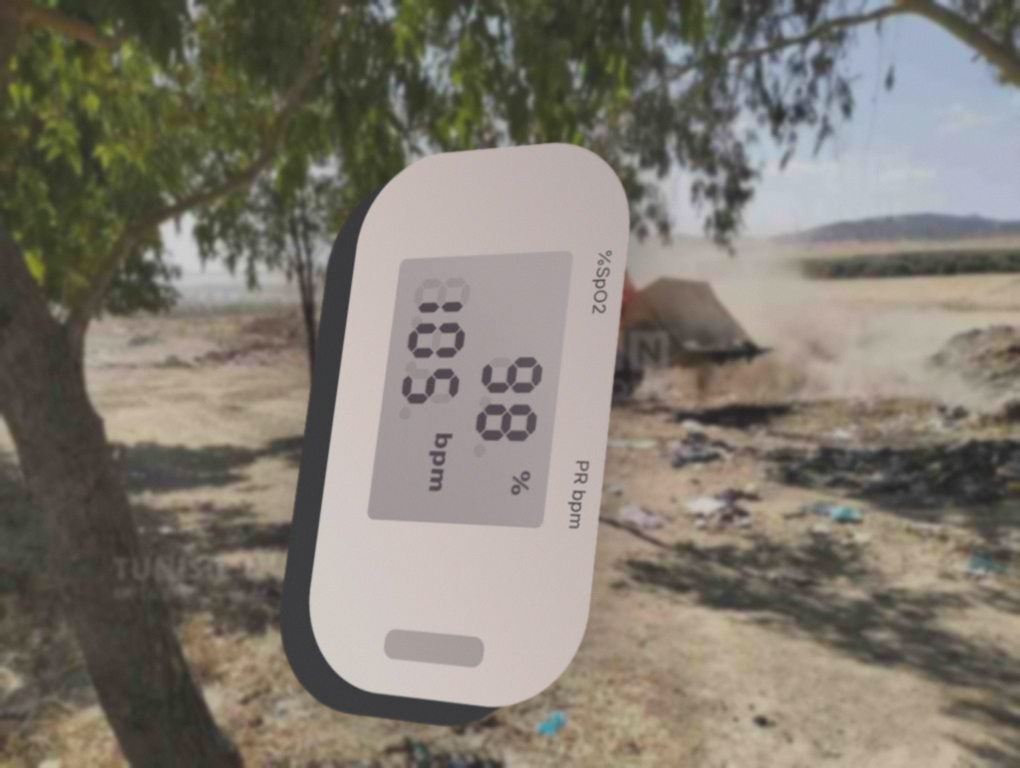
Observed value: 105 bpm
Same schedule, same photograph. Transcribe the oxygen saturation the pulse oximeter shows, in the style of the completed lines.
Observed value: 98 %
